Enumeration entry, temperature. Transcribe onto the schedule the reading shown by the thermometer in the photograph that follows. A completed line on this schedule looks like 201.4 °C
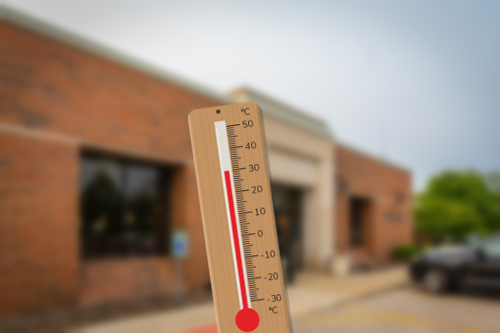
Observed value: 30 °C
